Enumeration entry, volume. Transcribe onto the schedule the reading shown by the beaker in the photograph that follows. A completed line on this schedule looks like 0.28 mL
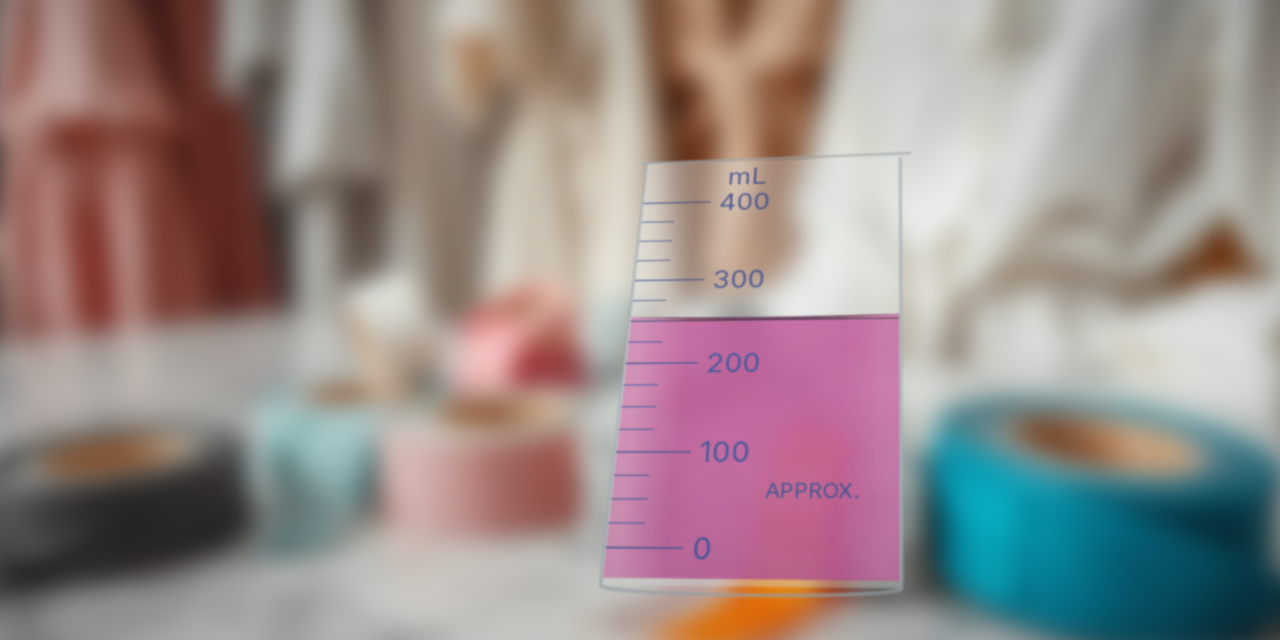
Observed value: 250 mL
